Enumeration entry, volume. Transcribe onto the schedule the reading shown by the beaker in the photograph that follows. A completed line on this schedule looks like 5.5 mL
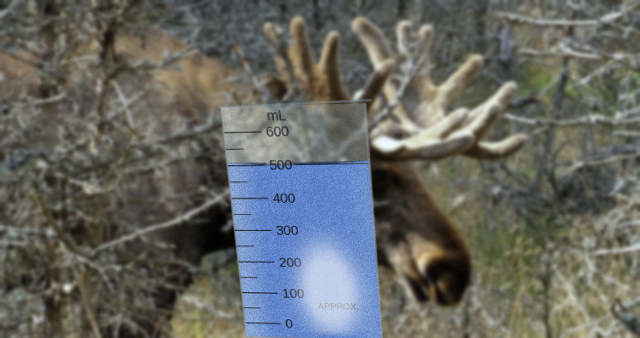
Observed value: 500 mL
